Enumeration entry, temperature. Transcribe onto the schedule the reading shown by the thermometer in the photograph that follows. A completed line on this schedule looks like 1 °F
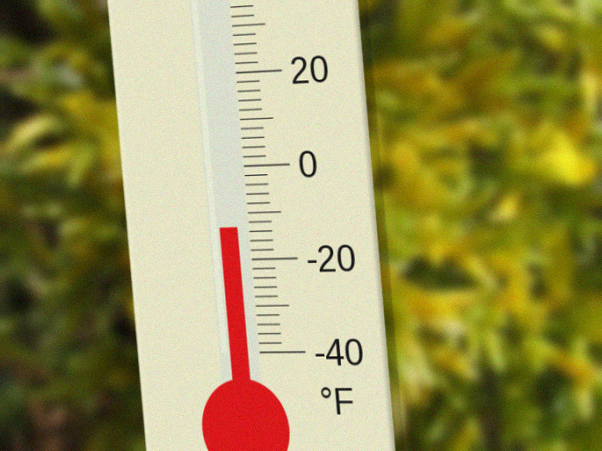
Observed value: -13 °F
